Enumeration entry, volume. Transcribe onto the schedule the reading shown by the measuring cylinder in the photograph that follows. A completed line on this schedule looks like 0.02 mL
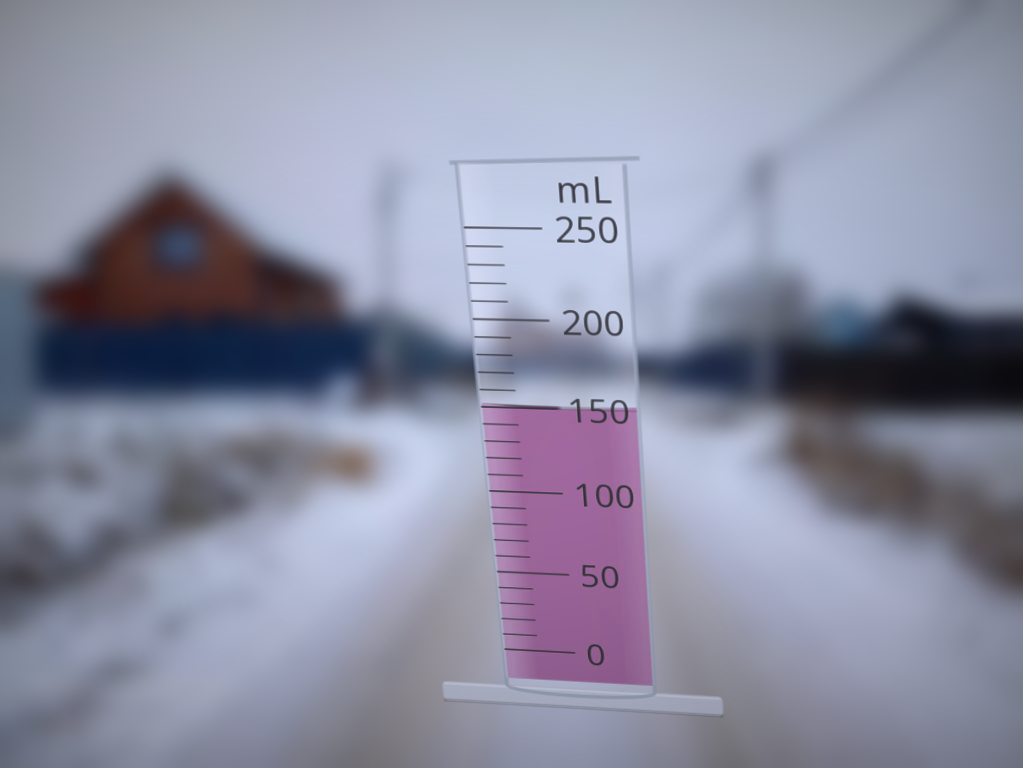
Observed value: 150 mL
